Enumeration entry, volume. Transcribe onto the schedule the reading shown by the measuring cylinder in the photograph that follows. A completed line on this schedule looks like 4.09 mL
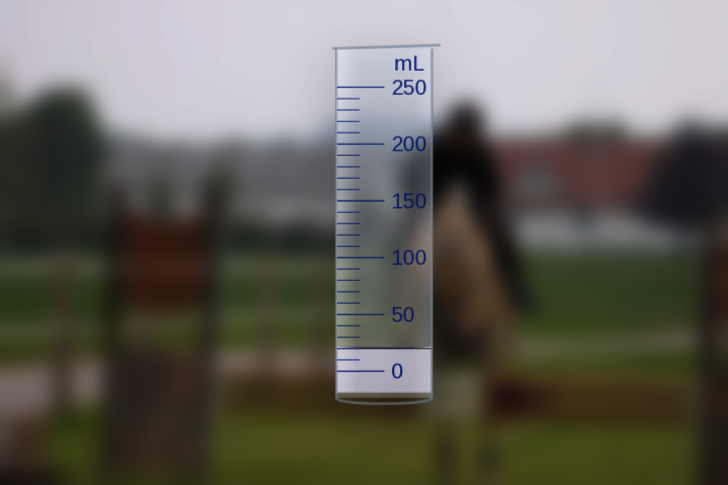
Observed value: 20 mL
